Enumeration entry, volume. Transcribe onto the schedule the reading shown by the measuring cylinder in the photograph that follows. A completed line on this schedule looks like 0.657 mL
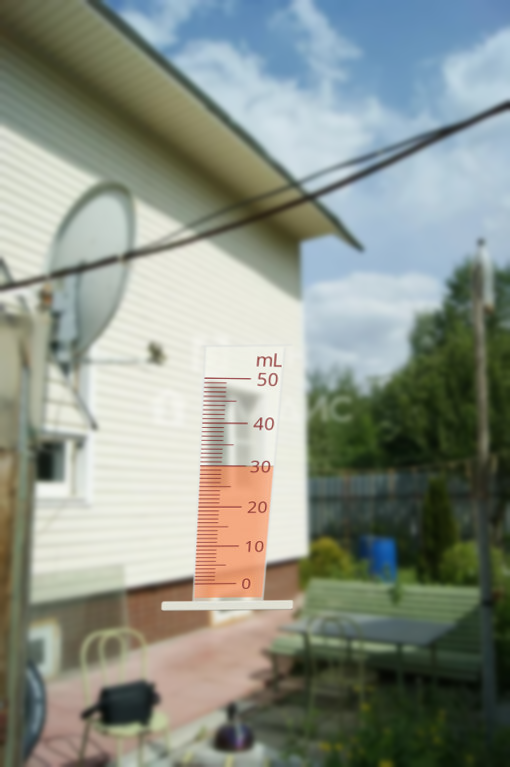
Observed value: 30 mL
